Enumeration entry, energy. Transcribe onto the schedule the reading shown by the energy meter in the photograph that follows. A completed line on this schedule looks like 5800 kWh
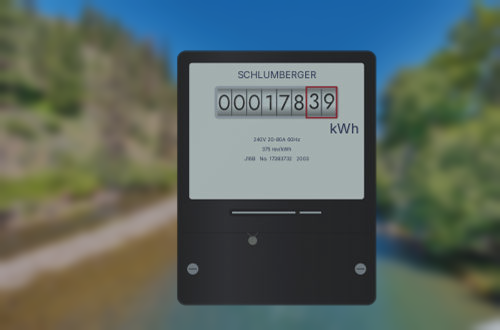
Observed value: 178.39 kWh
